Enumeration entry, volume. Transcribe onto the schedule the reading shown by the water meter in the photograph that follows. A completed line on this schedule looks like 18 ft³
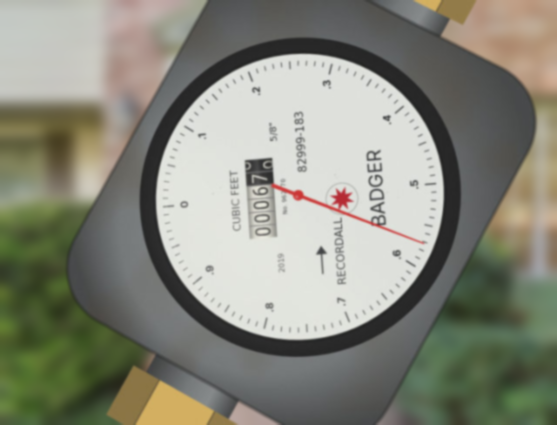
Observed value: 678.57 ft³
